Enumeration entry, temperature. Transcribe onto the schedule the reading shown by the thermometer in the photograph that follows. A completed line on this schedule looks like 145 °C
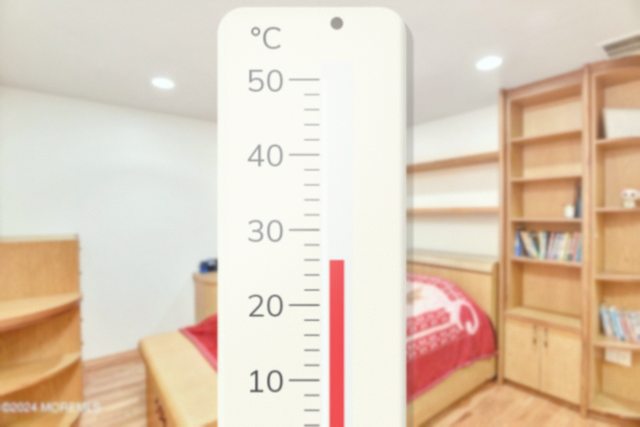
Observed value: 26 °C
